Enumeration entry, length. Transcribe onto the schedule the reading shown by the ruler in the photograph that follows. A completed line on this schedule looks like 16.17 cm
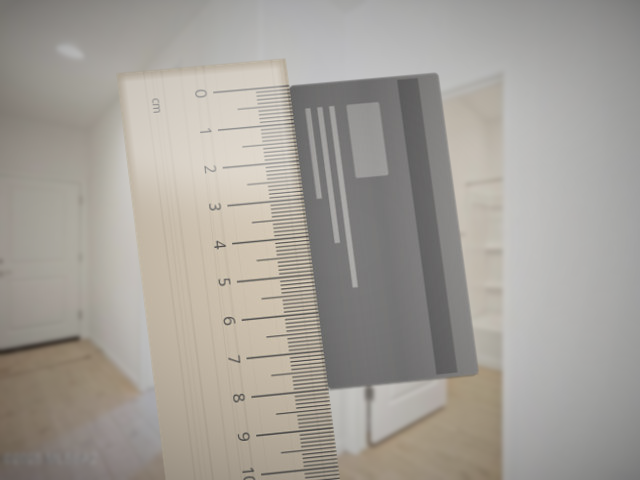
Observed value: 8 cm
